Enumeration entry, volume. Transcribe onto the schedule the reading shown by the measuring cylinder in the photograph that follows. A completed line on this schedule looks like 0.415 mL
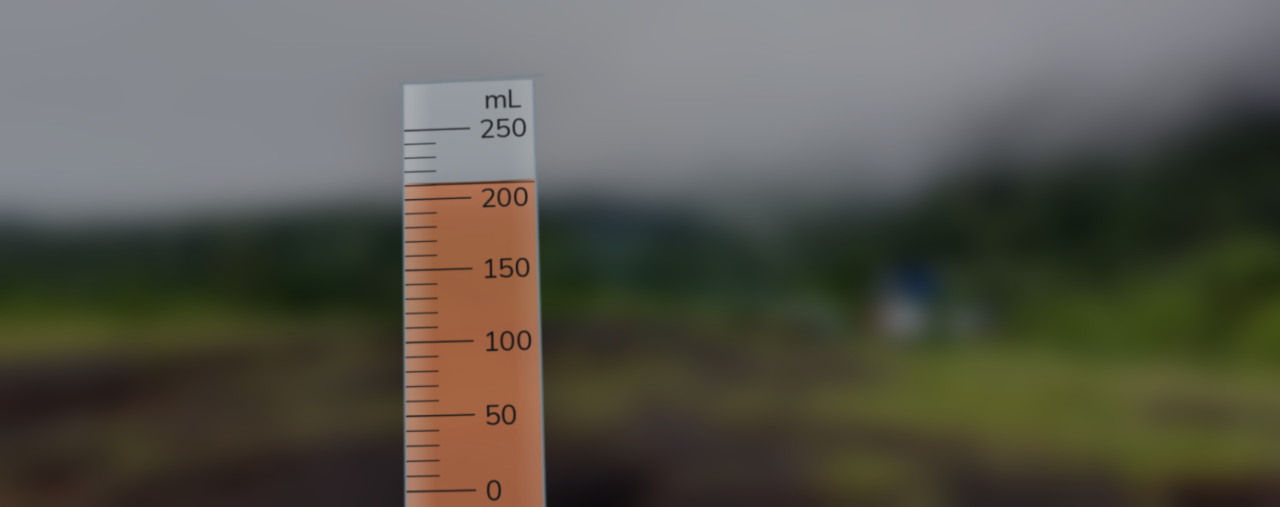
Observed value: 210 mL
